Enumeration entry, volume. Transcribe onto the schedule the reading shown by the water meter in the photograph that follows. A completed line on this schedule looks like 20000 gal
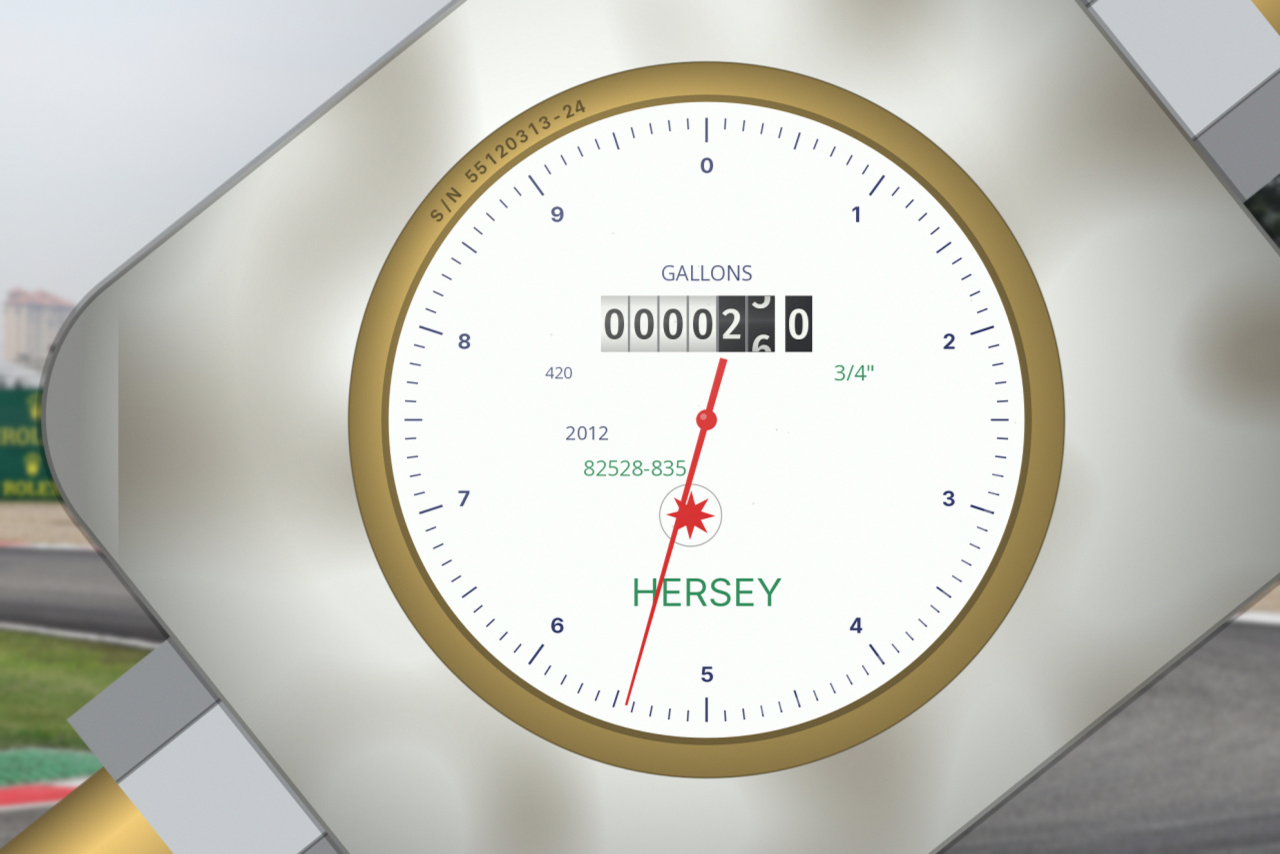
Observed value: 255.4 gal
